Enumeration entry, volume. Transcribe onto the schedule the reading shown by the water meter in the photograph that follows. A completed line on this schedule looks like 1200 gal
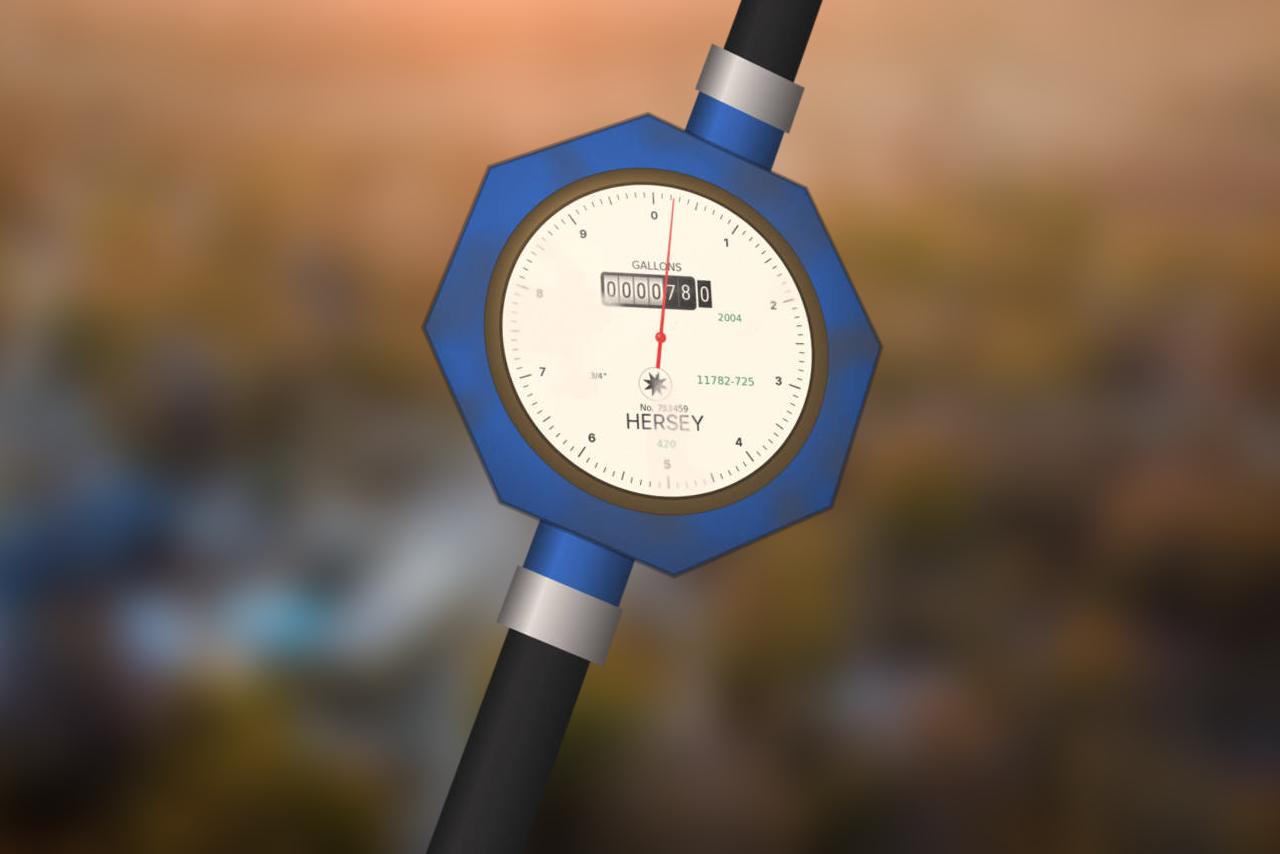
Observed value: 780.2 gal
